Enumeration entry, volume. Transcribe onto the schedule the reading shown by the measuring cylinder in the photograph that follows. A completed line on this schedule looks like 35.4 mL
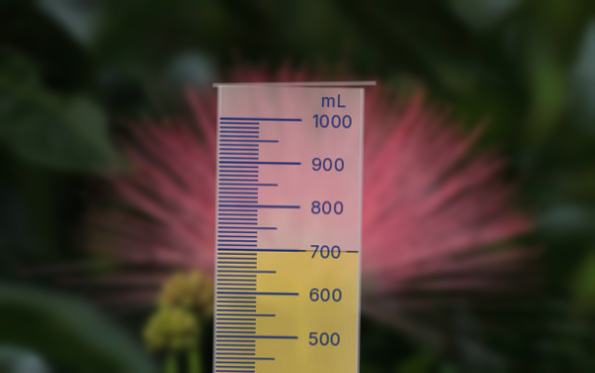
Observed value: 700 mL
